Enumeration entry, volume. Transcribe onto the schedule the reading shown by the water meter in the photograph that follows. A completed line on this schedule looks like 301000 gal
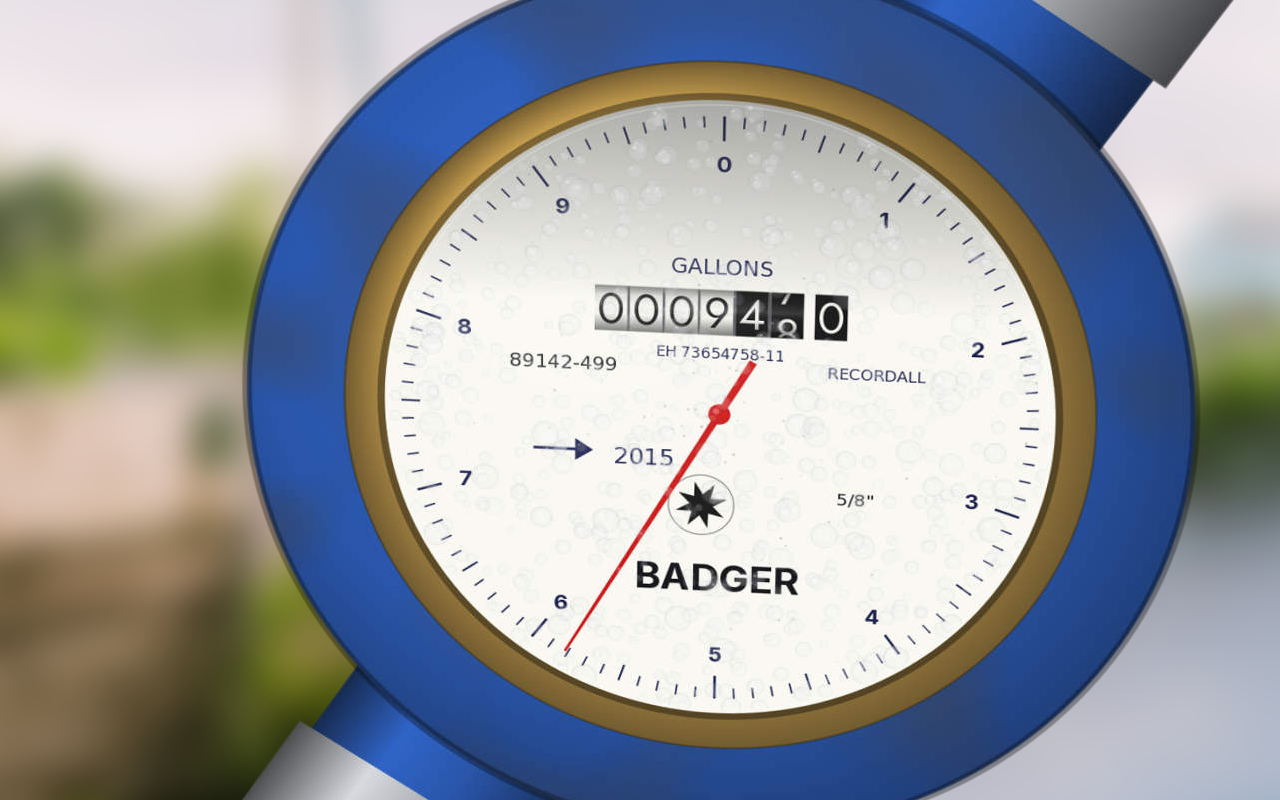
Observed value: 9475.8 gal
